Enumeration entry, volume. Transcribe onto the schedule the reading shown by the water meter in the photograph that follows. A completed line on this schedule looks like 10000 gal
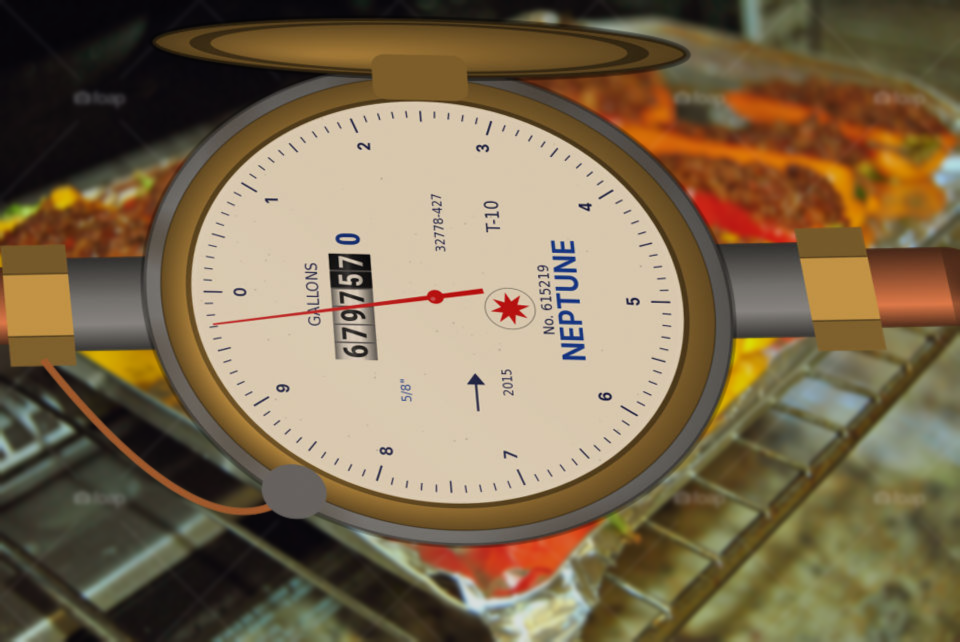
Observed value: 6797569.7 gal
